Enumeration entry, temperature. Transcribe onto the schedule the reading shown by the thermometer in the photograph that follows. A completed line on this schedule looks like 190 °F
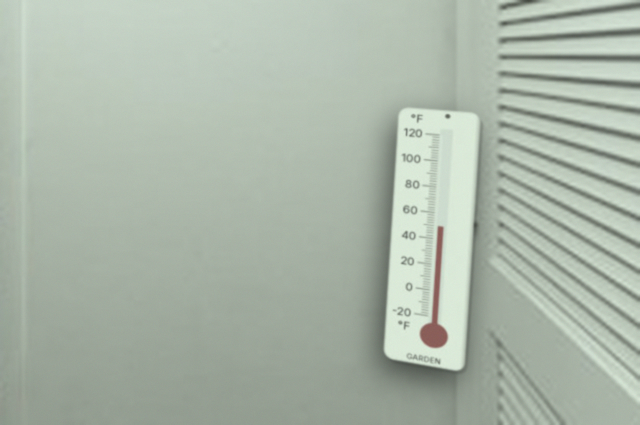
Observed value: 50 °F
